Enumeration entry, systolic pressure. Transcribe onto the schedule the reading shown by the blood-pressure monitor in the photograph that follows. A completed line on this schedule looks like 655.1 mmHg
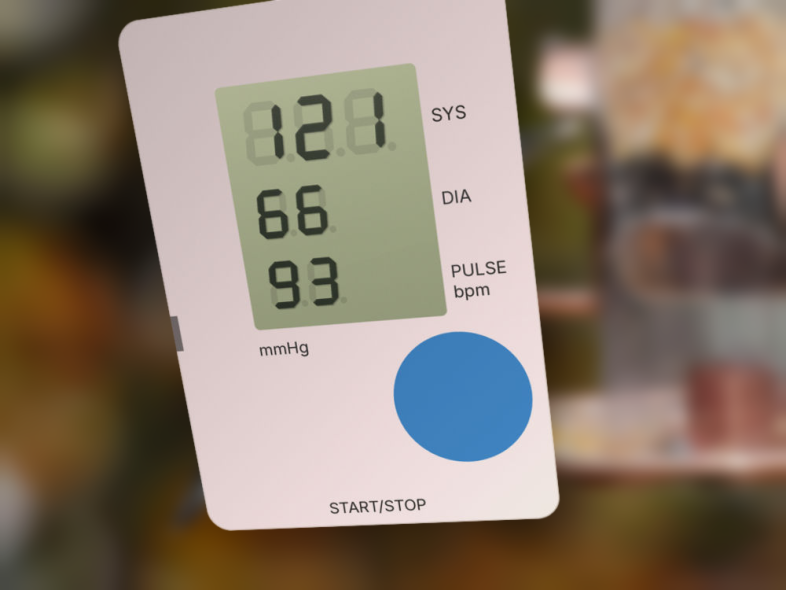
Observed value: 121 mmHg
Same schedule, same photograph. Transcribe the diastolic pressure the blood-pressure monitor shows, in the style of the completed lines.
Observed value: 66 mmHg
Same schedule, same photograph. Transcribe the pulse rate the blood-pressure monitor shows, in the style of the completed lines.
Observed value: 93 bpm
